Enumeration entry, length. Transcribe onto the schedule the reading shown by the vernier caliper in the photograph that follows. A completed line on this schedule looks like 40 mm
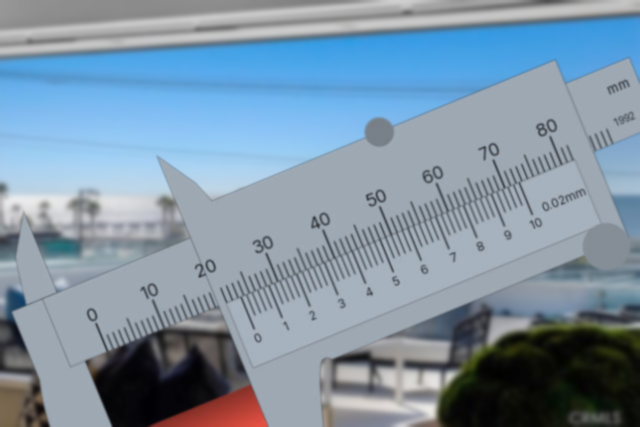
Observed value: 23.5 mm
